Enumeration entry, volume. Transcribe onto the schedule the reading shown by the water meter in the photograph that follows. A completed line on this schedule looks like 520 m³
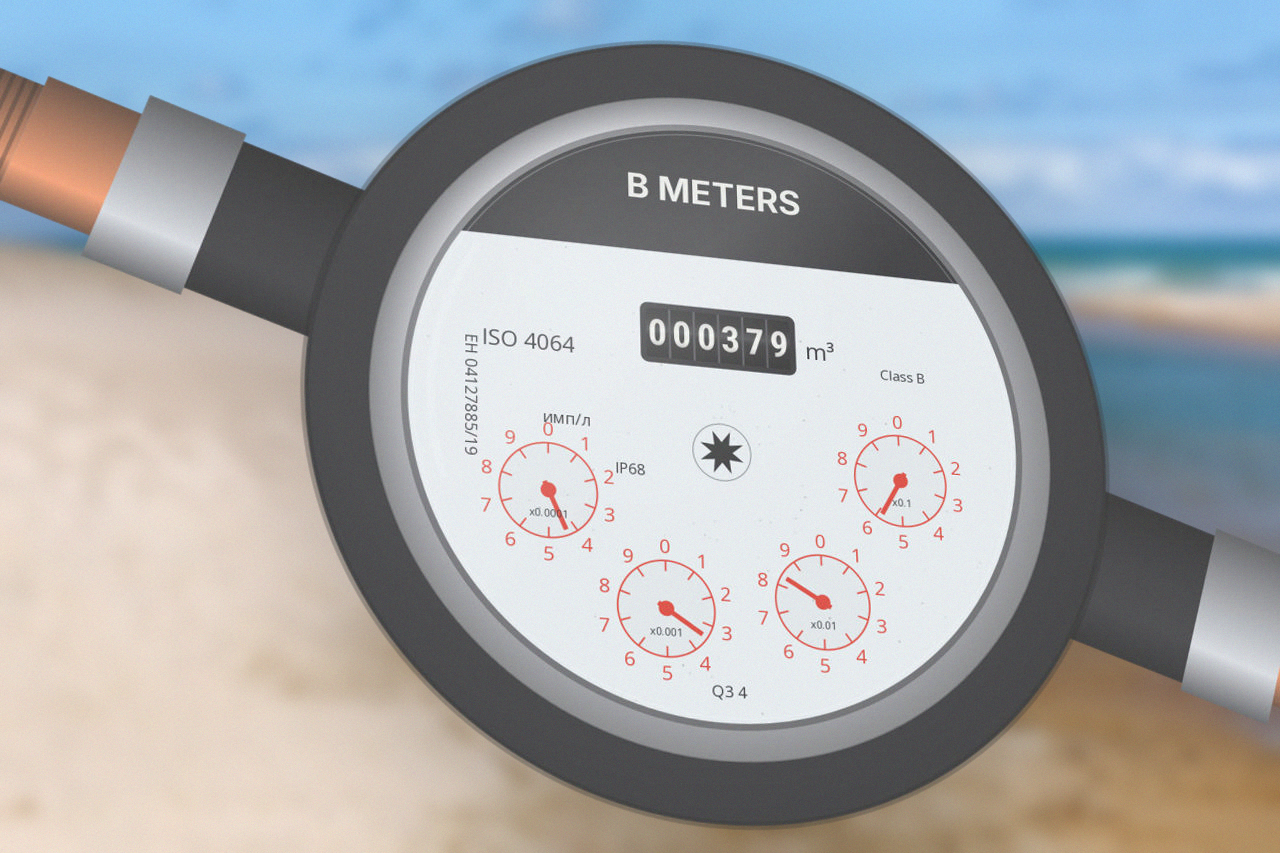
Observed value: 379.5834 m³
